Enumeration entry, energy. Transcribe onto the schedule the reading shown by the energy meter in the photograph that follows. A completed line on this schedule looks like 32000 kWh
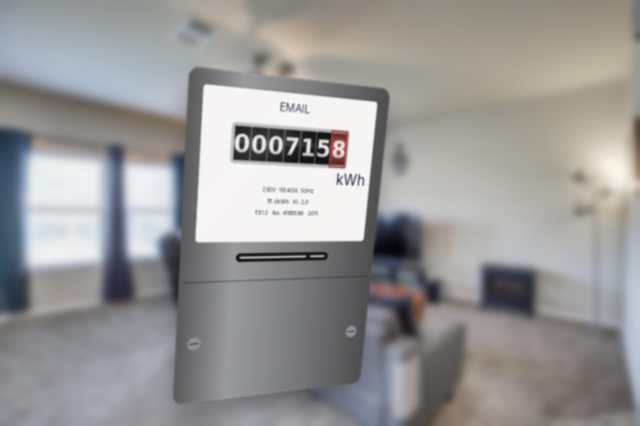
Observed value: 715.8 kWh
